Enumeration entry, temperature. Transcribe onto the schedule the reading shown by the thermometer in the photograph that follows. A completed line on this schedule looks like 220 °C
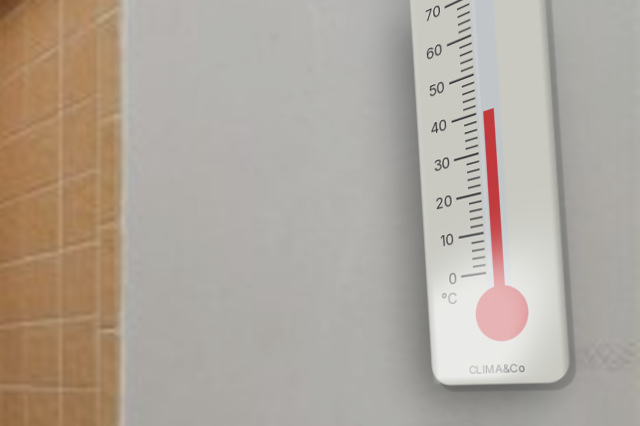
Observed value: 40 °C
